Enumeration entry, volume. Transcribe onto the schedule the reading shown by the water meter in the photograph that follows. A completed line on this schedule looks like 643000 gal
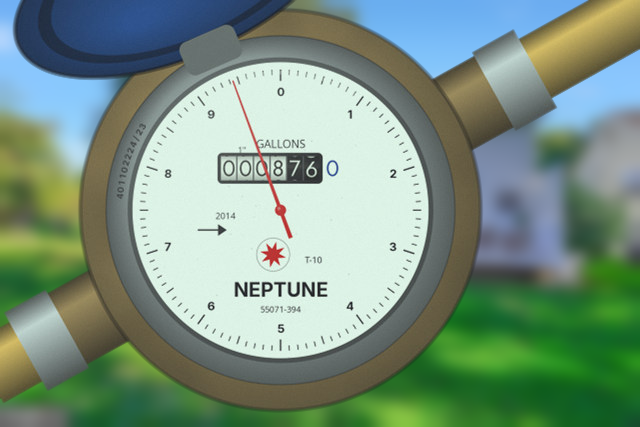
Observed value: 8759.4 gal
